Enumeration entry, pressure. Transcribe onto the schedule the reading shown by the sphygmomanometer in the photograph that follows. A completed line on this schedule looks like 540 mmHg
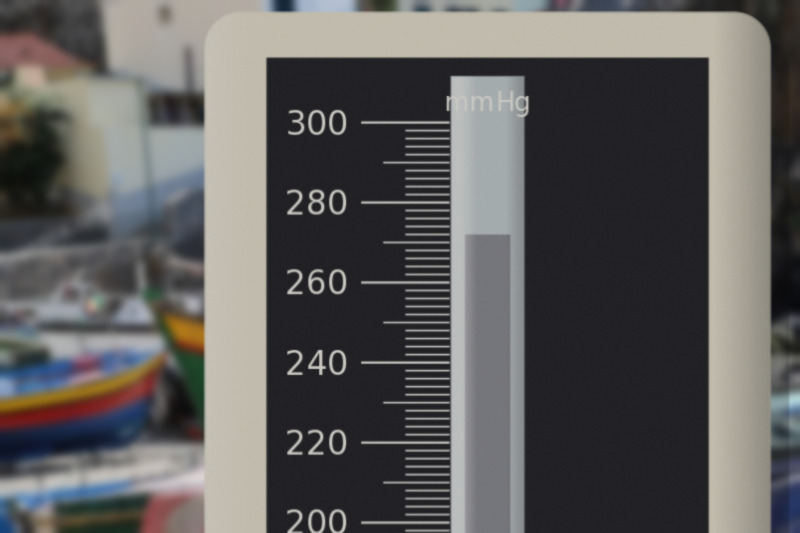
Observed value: 272 mmHg
